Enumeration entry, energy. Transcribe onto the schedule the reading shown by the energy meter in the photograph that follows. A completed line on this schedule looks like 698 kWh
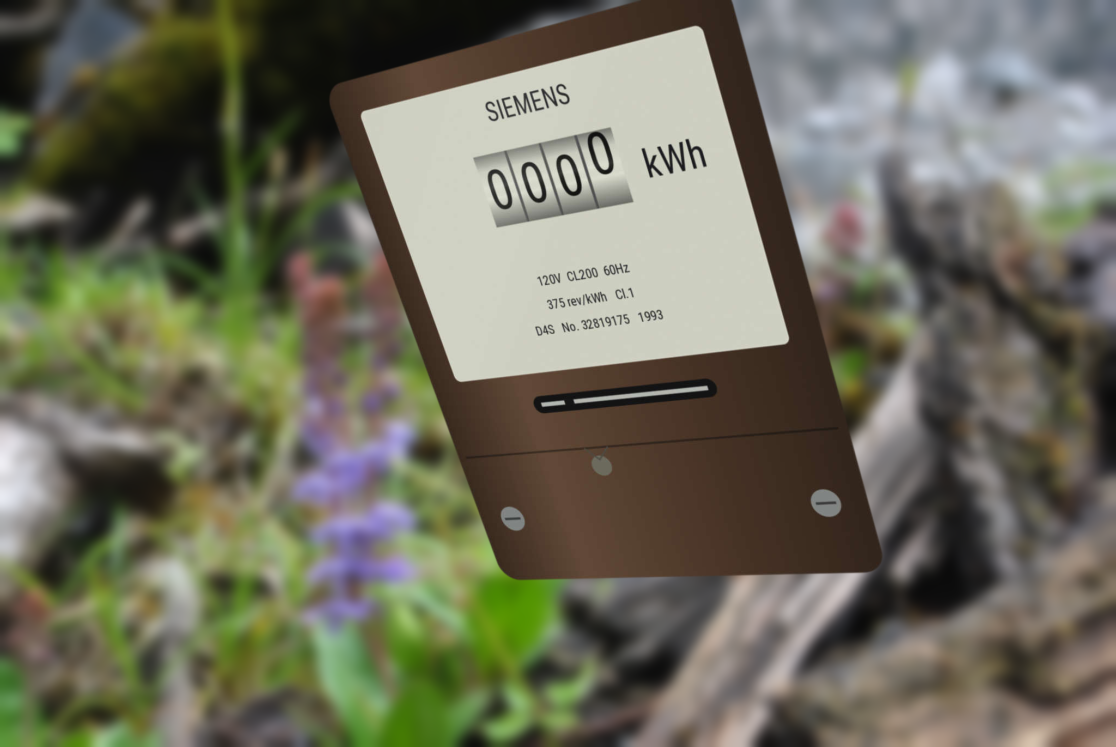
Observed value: 0 kWh
